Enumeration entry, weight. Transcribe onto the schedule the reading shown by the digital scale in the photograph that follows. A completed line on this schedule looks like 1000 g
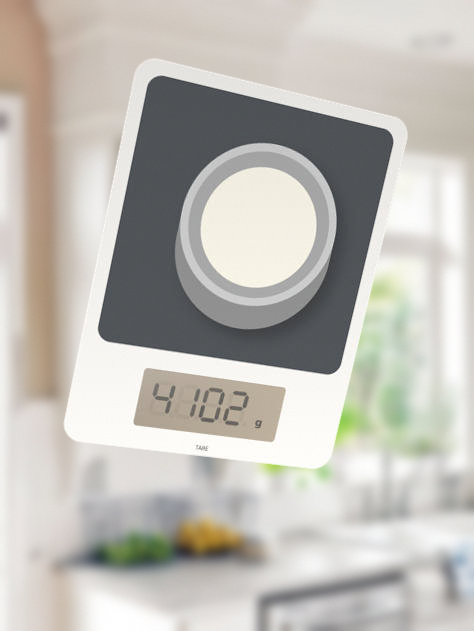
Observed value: 4102 g
